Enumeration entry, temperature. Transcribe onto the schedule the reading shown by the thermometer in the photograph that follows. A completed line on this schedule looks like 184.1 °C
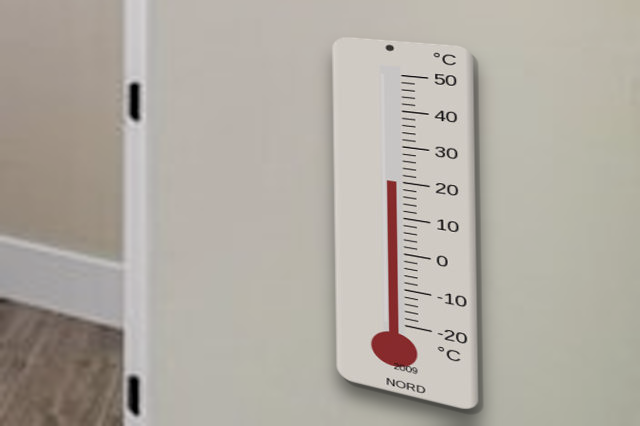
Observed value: 20 °C
